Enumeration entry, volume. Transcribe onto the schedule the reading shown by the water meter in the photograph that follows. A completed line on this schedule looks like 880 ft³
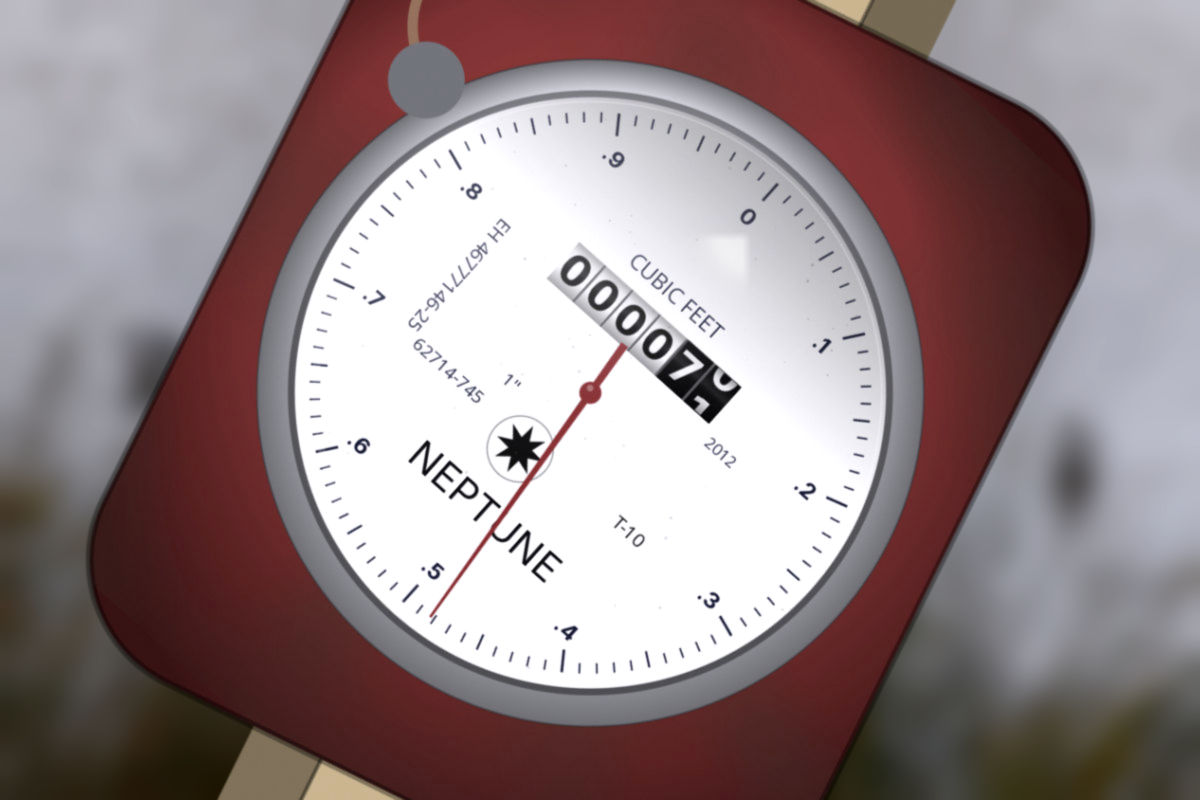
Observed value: 70.48 ft³
